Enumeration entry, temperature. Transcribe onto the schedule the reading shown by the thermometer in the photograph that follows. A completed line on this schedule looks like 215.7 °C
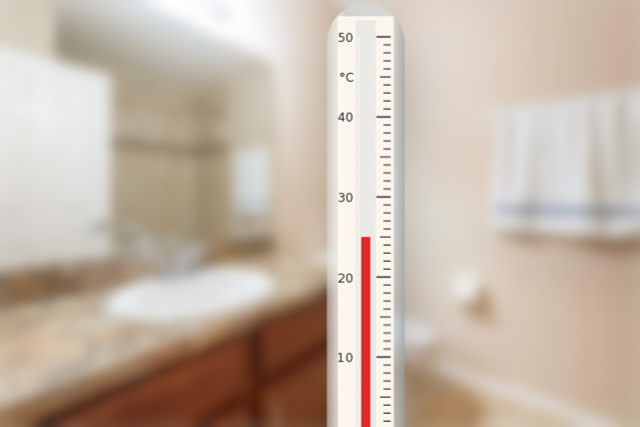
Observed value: 25 °C
